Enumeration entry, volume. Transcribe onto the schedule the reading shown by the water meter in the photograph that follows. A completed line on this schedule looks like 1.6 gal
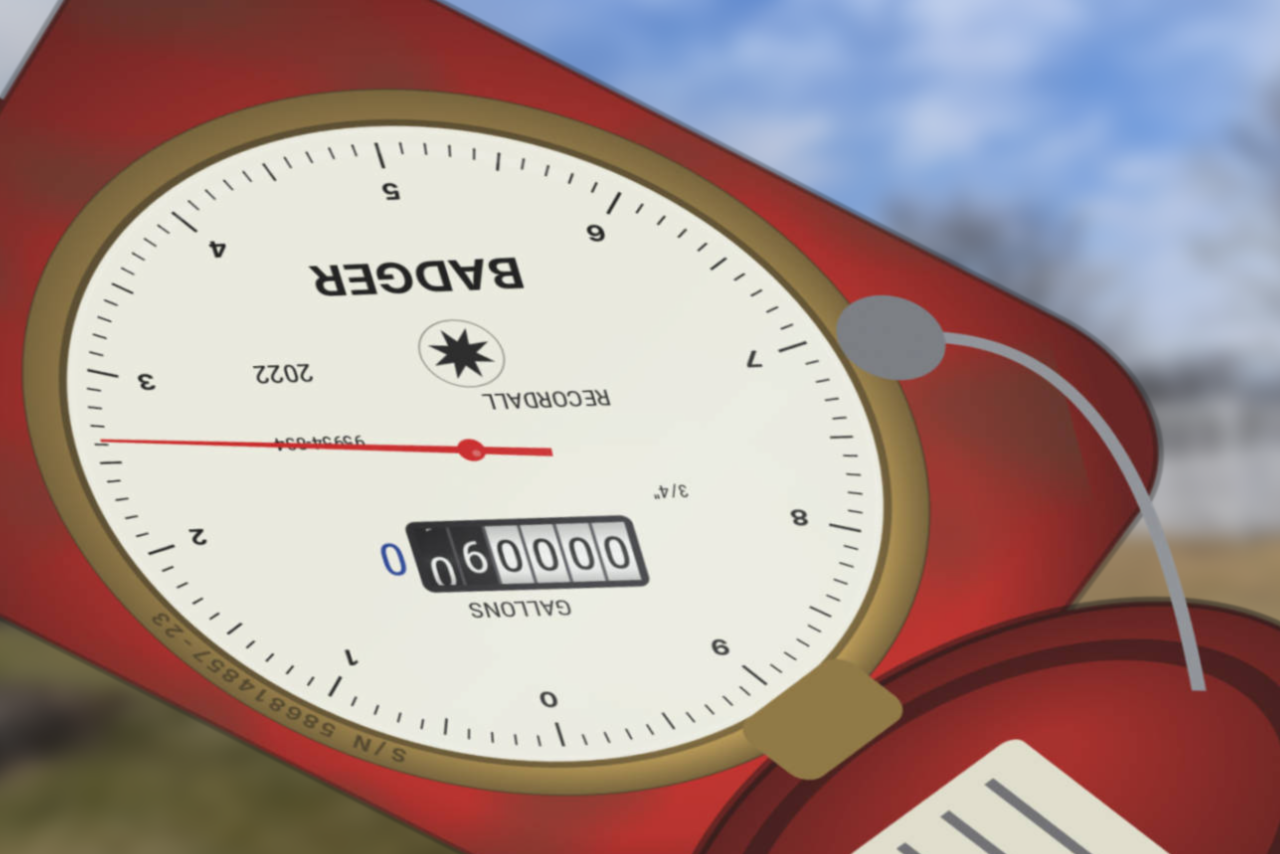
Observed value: 902.6 gal
